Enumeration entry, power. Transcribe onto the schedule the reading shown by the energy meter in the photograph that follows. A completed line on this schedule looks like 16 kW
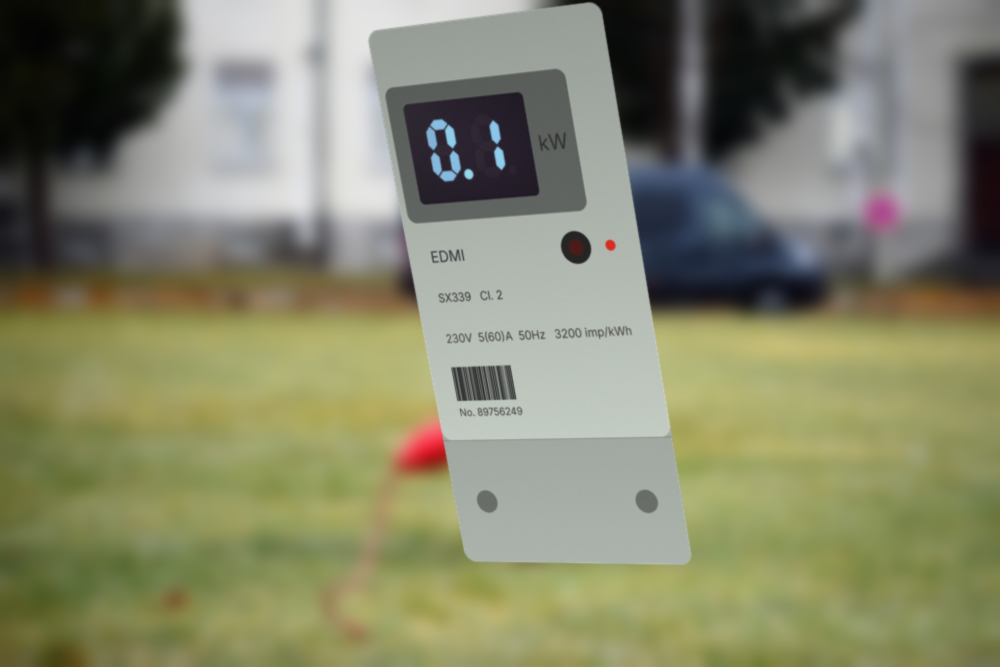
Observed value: 0.1 kW
